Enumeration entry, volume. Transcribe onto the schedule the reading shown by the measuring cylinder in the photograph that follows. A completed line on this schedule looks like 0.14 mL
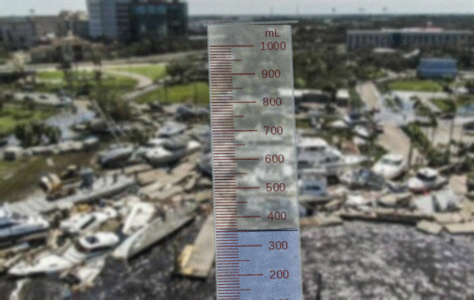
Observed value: 350 mL
